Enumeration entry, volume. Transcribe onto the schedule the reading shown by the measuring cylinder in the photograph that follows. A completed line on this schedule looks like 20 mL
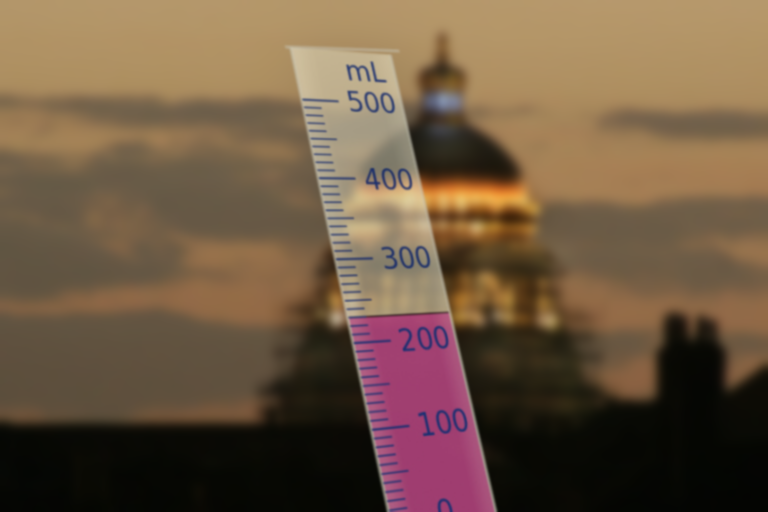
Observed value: 230 mL
